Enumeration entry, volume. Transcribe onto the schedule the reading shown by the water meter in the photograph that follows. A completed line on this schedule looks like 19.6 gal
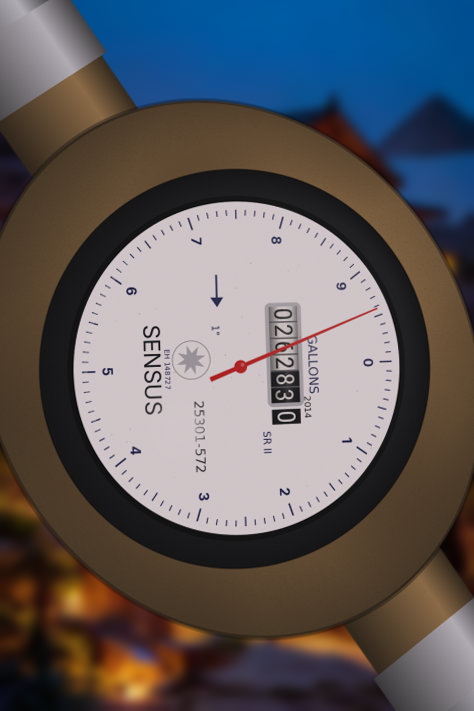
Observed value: 262829.4 gal
